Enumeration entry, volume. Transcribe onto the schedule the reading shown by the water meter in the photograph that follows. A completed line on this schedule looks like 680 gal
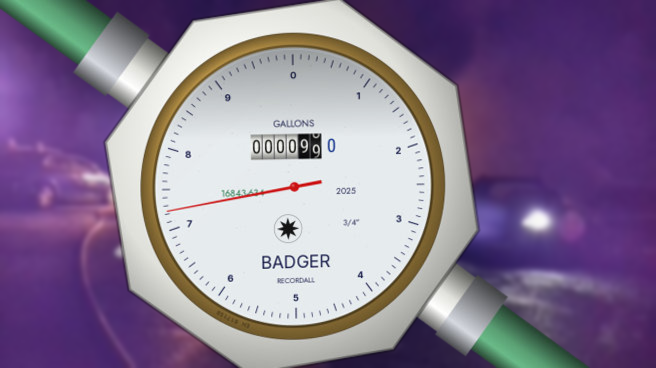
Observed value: 987.2 gal
